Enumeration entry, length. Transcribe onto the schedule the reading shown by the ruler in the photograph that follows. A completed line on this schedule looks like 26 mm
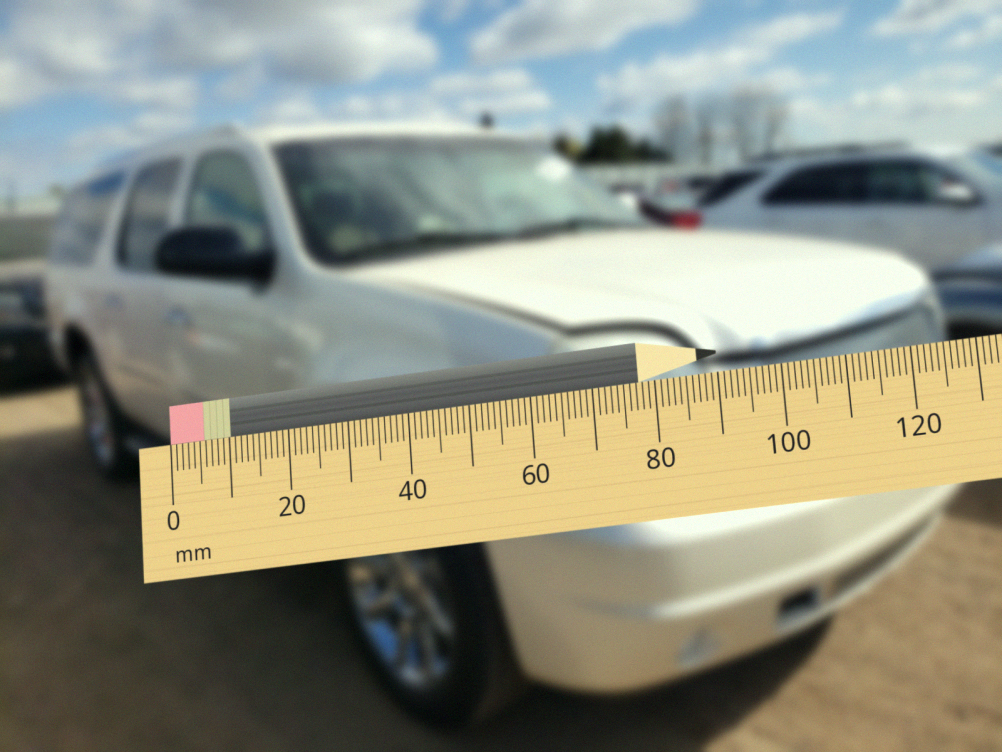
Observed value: 90 mm
